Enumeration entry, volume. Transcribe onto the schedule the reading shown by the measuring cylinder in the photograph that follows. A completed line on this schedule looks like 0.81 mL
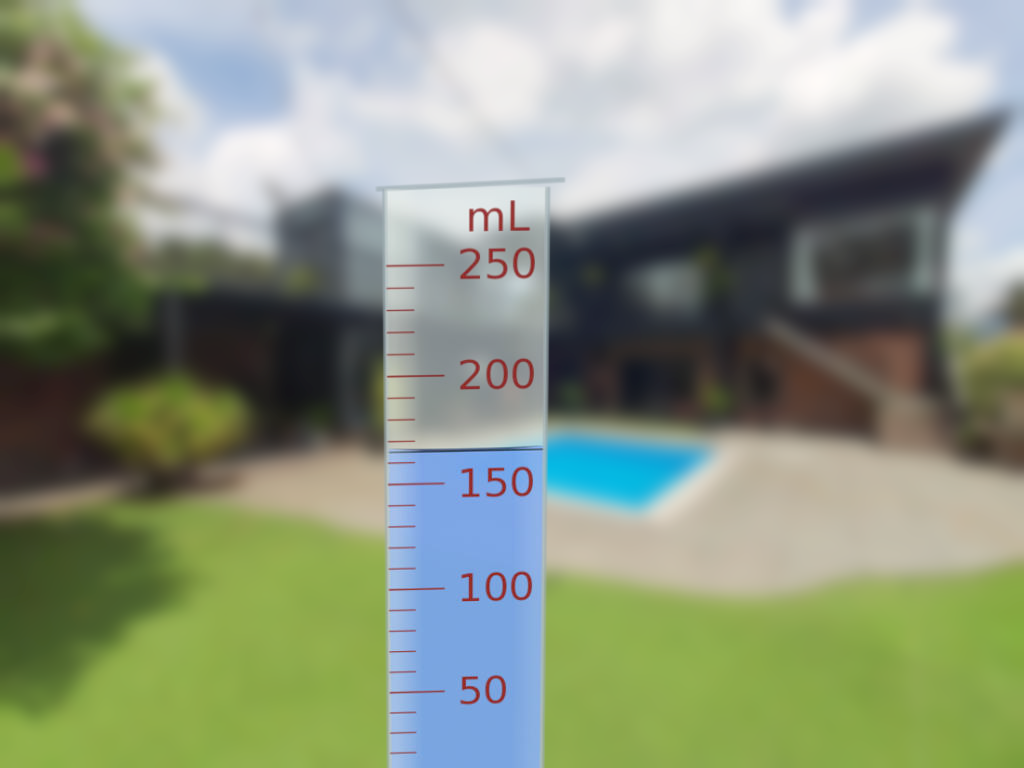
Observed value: 165 mL
